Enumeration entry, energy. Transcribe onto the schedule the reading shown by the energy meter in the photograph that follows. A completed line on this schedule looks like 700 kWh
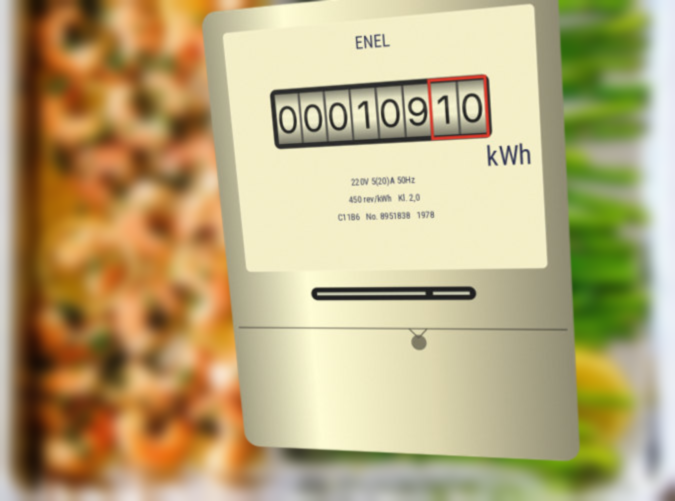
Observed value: 109.10 kWh
